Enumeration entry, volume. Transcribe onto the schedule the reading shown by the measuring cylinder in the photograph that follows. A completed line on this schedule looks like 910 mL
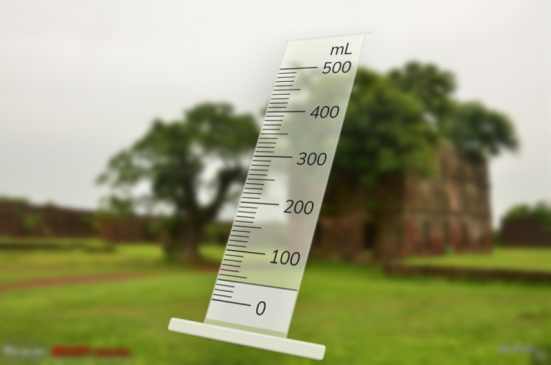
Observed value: 40 mL
